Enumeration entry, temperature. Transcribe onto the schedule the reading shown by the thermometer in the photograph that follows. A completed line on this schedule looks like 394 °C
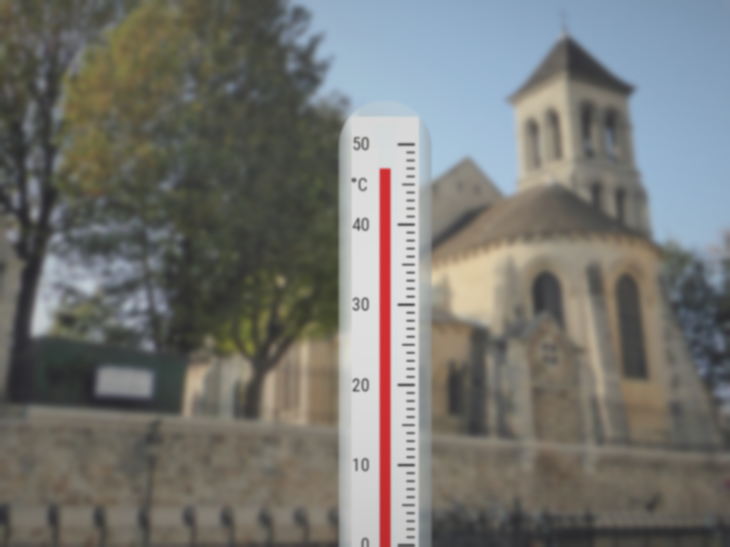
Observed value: 47 °C
